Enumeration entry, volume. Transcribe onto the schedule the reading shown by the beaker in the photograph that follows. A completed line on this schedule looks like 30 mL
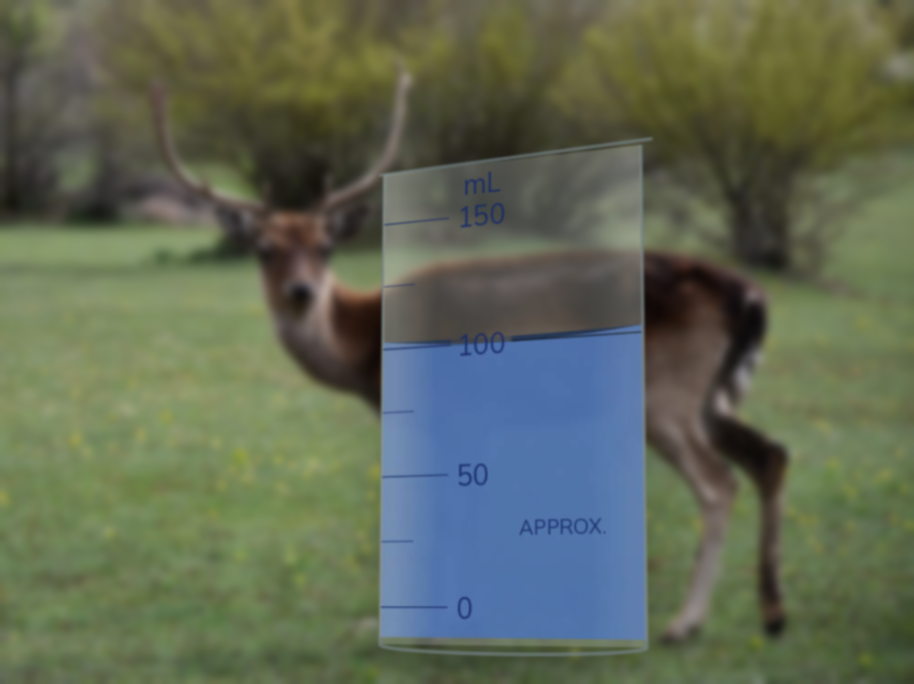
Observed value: 100 mL
